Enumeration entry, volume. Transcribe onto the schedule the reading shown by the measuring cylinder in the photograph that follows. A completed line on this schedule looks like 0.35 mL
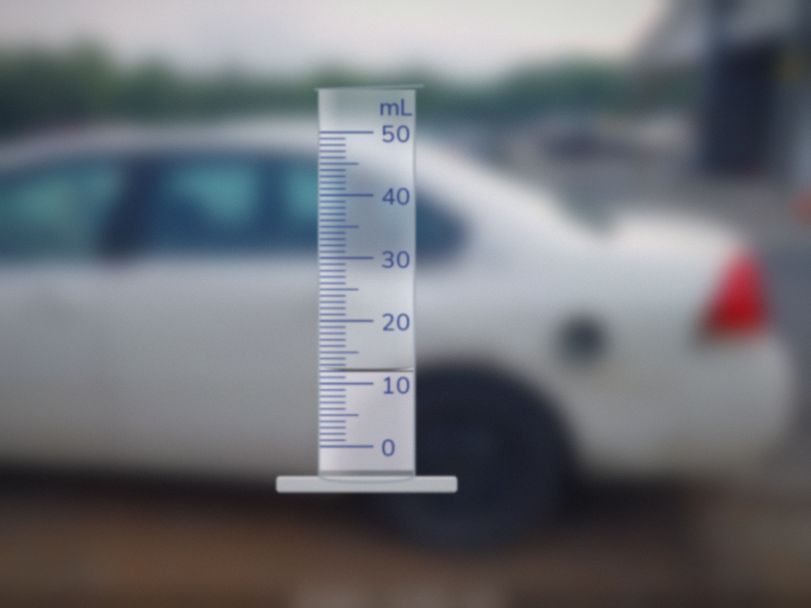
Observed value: 12 mL
